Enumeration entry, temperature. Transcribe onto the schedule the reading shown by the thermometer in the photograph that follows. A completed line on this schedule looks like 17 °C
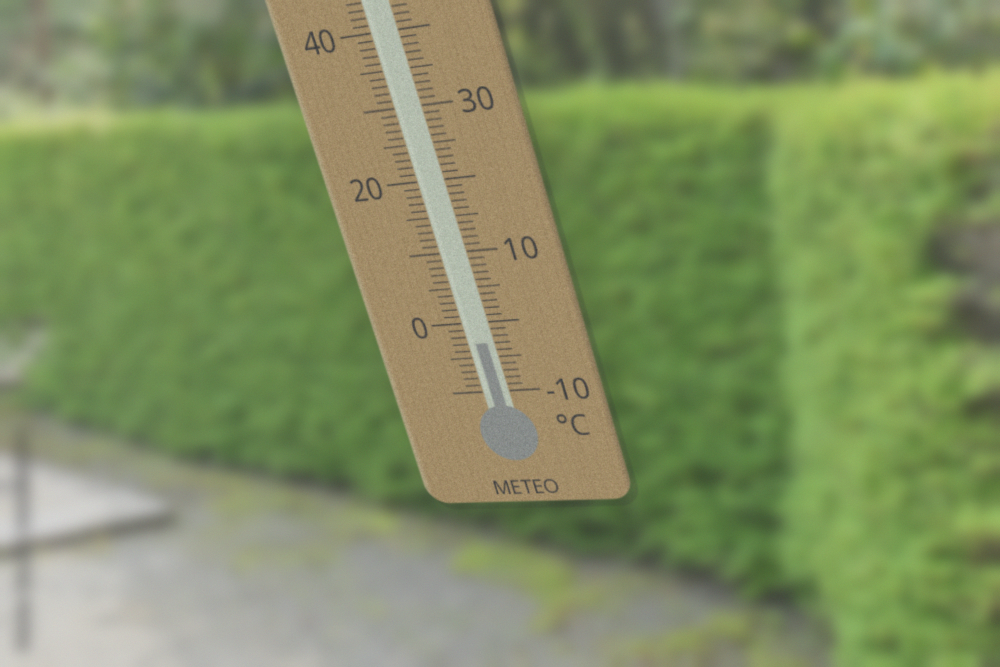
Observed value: -3 °C
